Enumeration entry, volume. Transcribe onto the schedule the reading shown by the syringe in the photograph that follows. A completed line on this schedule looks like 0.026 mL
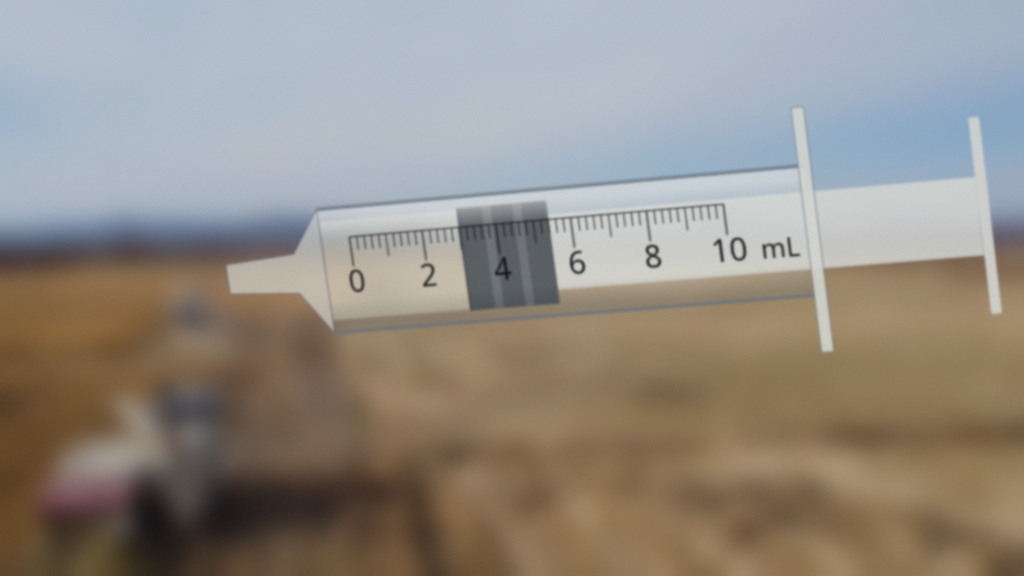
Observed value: 3 mL
